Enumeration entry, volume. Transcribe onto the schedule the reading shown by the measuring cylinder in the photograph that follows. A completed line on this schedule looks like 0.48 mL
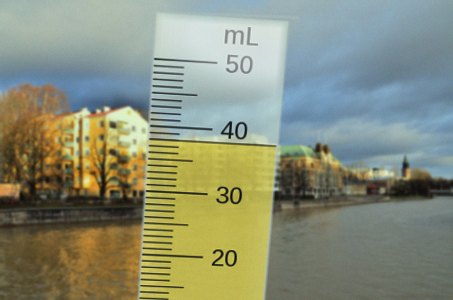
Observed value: 38 mL
